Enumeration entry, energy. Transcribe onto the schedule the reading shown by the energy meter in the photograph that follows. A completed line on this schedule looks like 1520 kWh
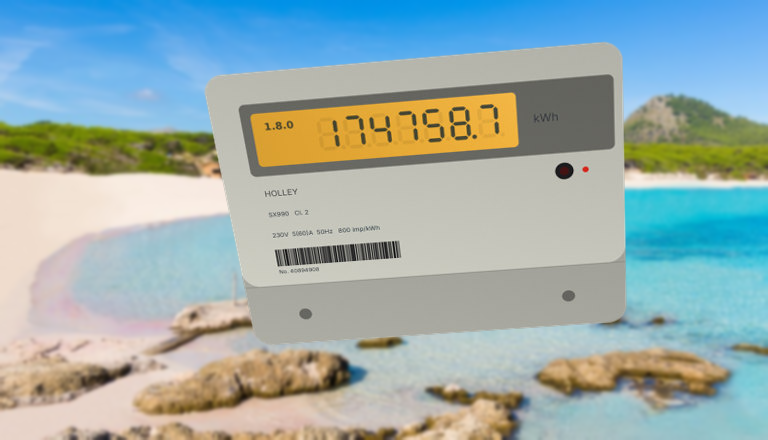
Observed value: 174758.7 kWh
